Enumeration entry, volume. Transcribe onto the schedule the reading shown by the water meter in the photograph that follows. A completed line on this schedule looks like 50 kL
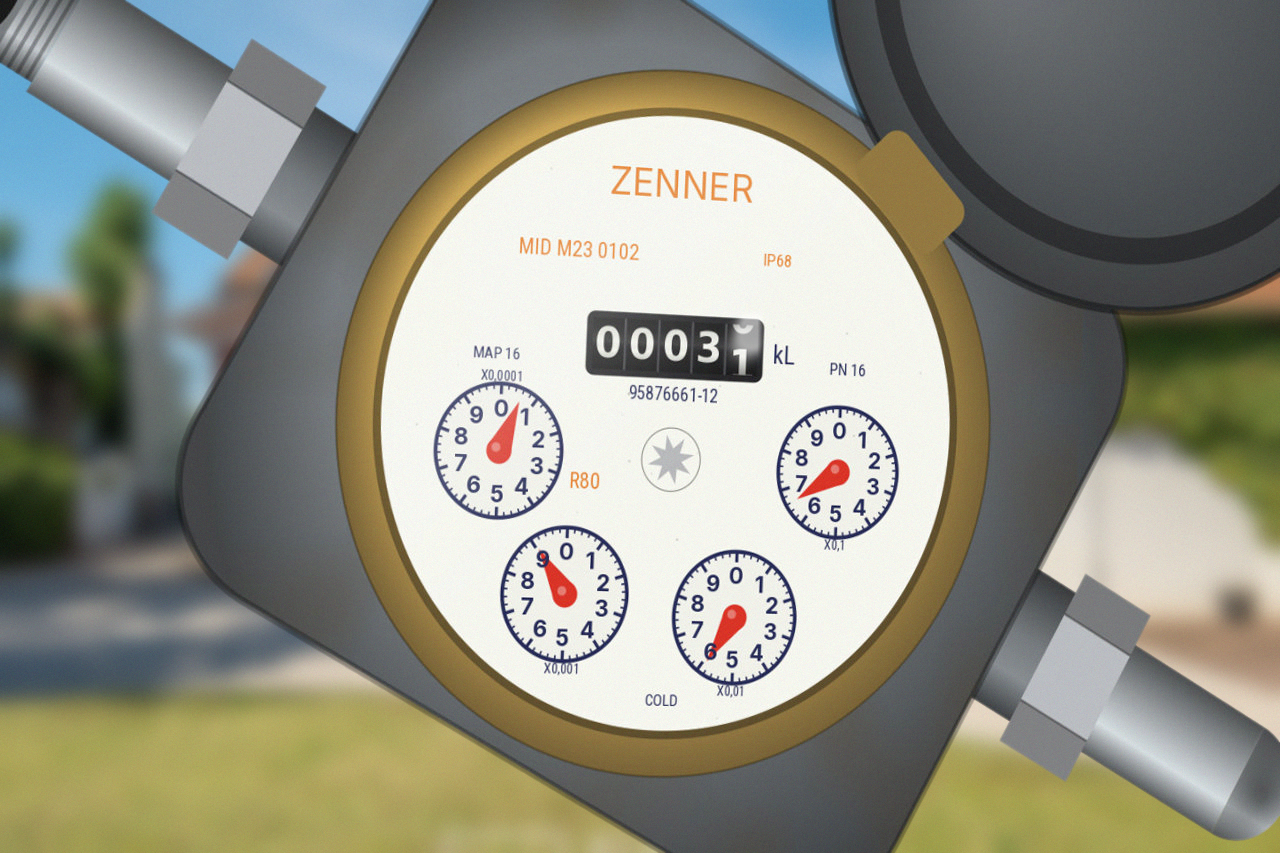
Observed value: 30.6590 kL
